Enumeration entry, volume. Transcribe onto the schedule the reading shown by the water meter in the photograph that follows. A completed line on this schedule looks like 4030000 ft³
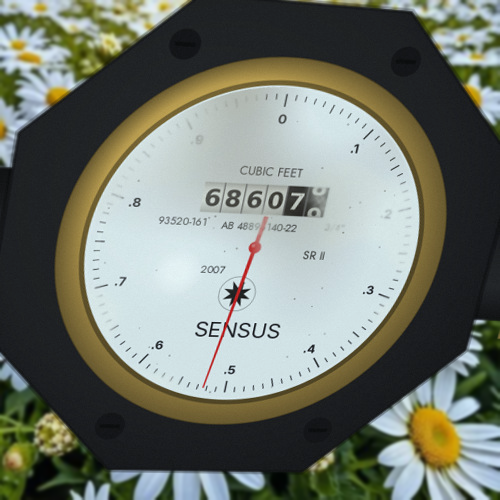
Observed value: 686078.52 ft³
